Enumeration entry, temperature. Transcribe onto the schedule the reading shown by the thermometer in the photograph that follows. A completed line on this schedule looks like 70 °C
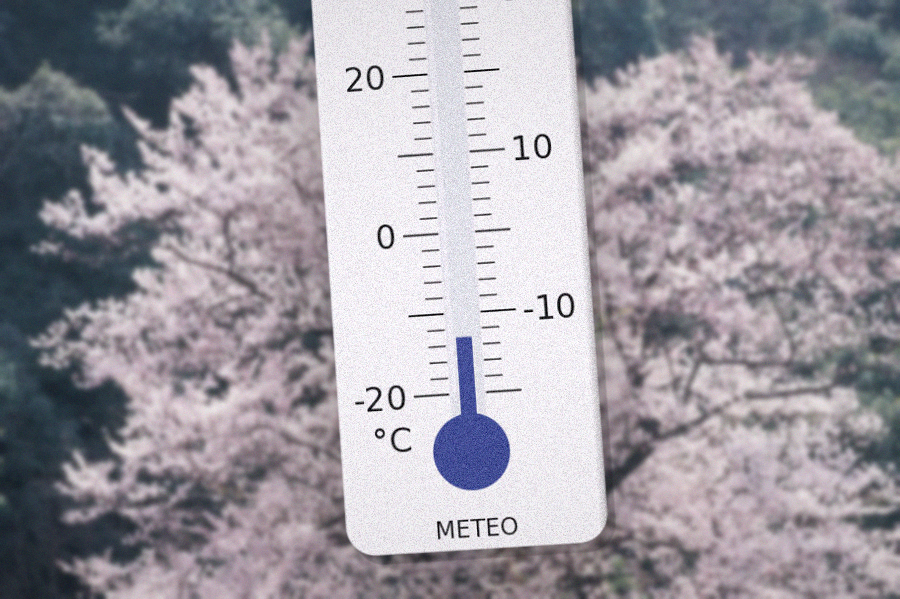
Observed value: -13 °C
